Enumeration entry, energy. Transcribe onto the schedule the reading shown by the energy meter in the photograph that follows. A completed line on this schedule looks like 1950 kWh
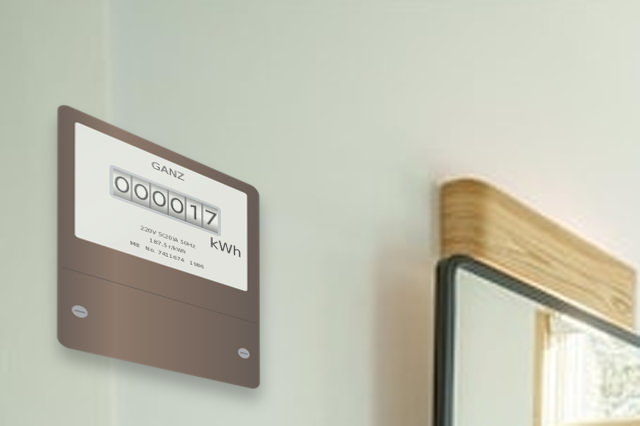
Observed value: 17 kWh
